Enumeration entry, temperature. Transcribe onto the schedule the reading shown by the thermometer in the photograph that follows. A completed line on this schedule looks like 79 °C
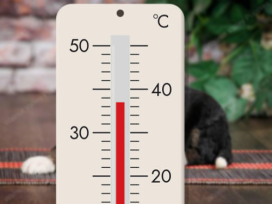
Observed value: 37 °C
